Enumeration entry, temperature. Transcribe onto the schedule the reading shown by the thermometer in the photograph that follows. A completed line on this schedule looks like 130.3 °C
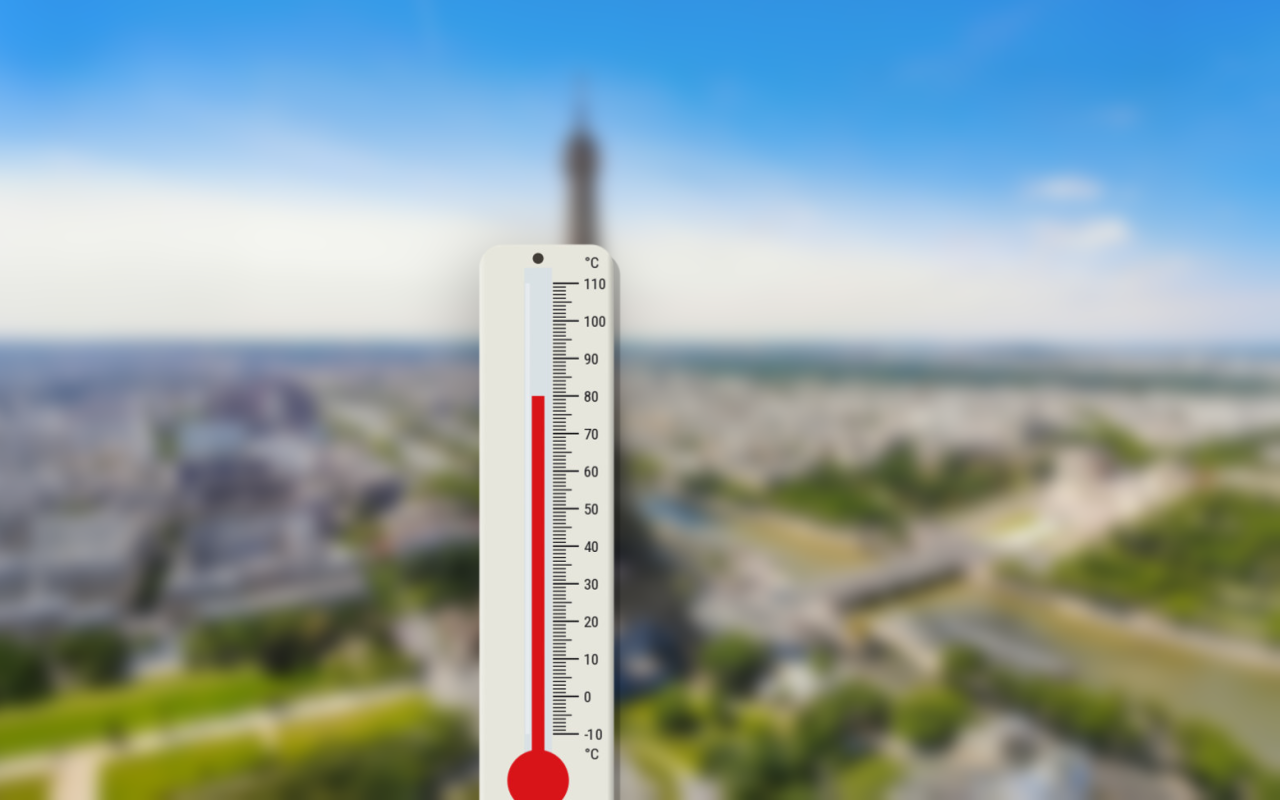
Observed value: 80 °C
